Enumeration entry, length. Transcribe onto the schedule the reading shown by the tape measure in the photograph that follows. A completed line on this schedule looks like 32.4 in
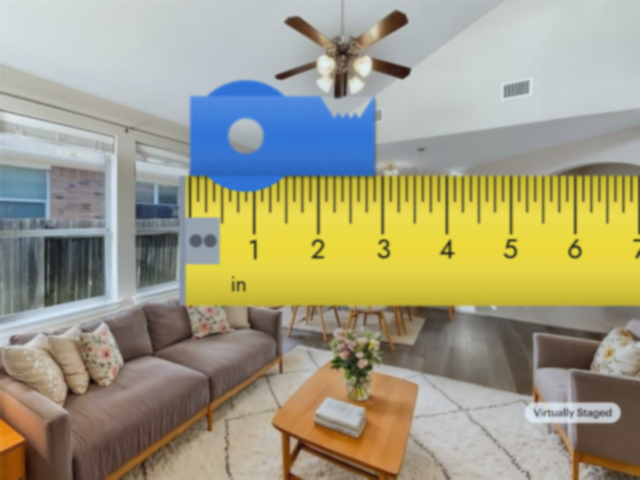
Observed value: 2.875 in
